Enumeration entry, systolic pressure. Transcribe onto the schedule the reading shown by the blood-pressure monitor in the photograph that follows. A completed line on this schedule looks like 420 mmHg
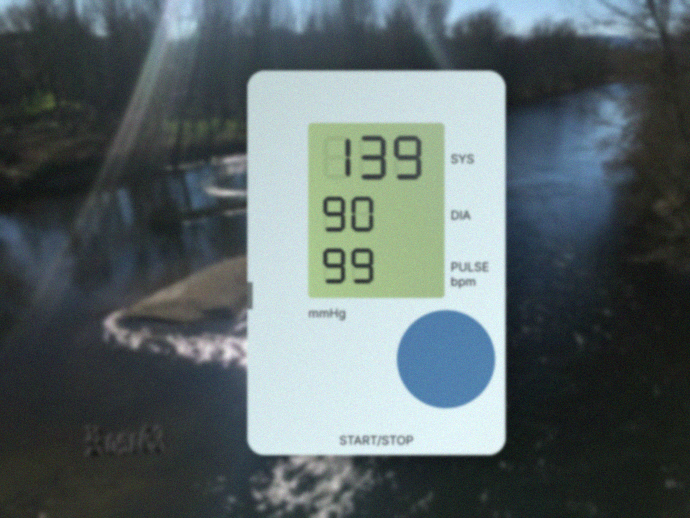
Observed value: 139 mmHg
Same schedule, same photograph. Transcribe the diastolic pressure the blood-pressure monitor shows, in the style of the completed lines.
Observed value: 90 mmHg
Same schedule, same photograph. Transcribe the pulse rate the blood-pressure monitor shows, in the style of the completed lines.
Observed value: 99 bpm
